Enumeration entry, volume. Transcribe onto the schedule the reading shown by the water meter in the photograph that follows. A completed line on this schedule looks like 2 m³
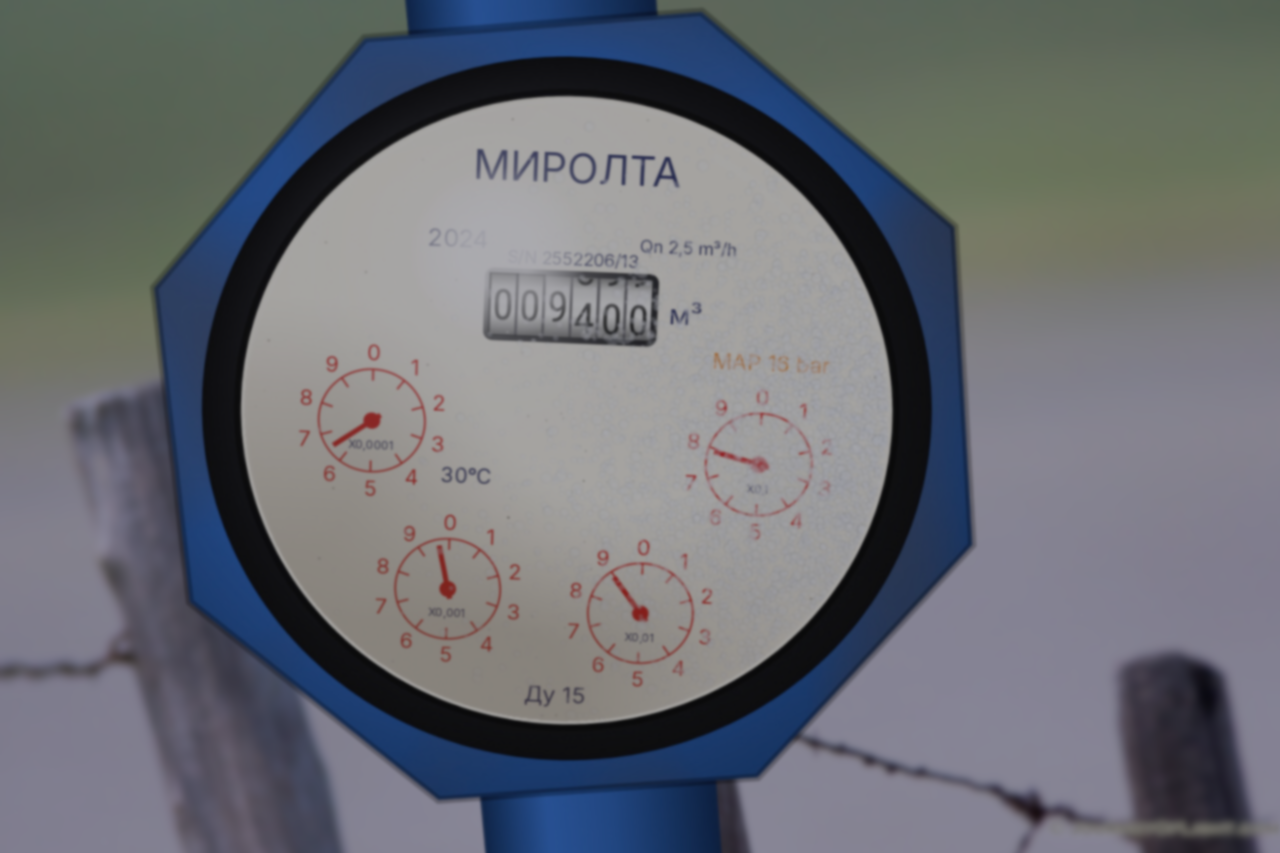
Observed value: 9399.7896 m³
